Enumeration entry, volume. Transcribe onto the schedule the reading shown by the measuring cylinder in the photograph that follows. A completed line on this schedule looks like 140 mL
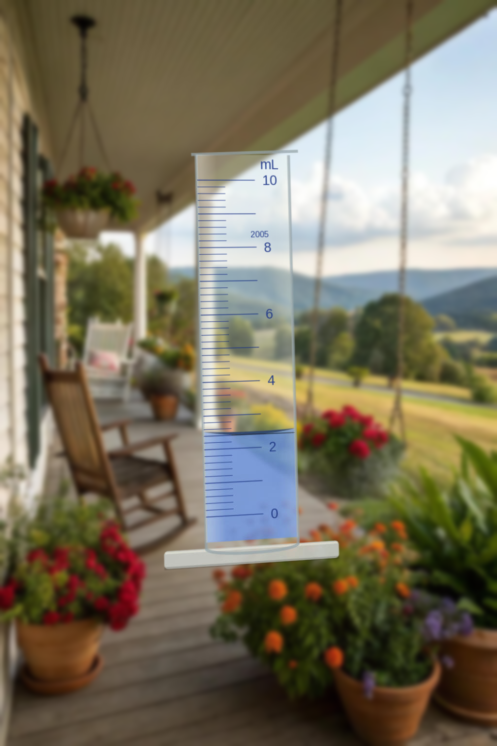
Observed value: 2.4 mL
